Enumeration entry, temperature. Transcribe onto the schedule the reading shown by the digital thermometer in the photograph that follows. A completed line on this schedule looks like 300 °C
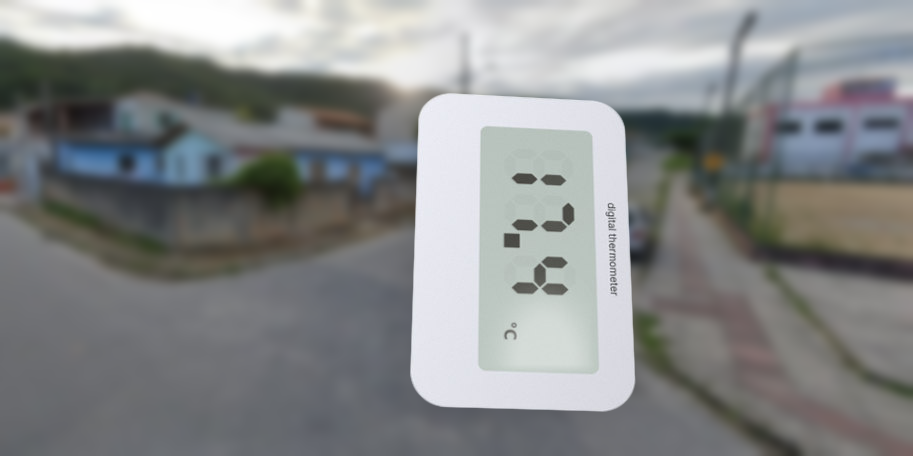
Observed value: 17.4 °C
